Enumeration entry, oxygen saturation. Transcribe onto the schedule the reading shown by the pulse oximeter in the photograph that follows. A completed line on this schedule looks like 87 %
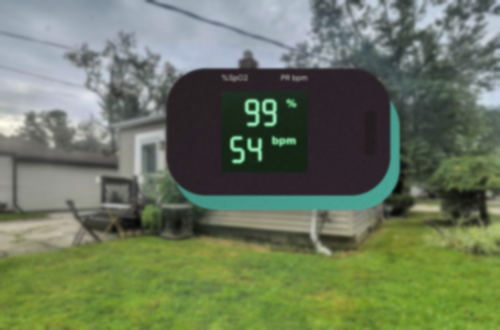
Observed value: 99 %
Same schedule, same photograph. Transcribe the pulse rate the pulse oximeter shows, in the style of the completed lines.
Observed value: 54 bpm
